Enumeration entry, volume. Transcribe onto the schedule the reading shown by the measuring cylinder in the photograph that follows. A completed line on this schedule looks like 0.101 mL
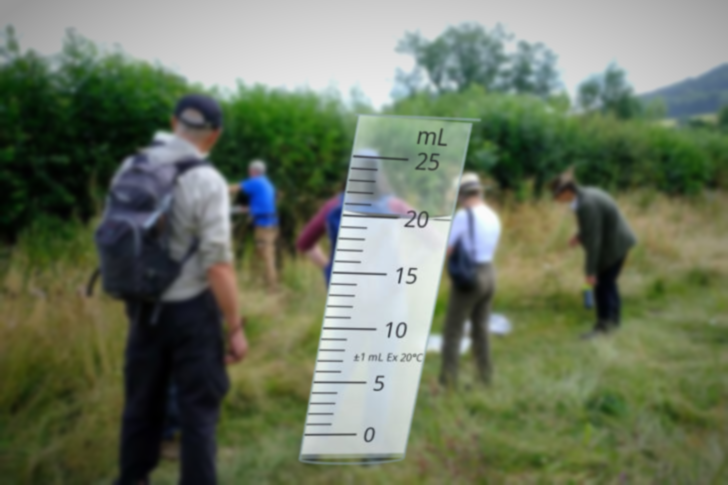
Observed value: 20 mL
